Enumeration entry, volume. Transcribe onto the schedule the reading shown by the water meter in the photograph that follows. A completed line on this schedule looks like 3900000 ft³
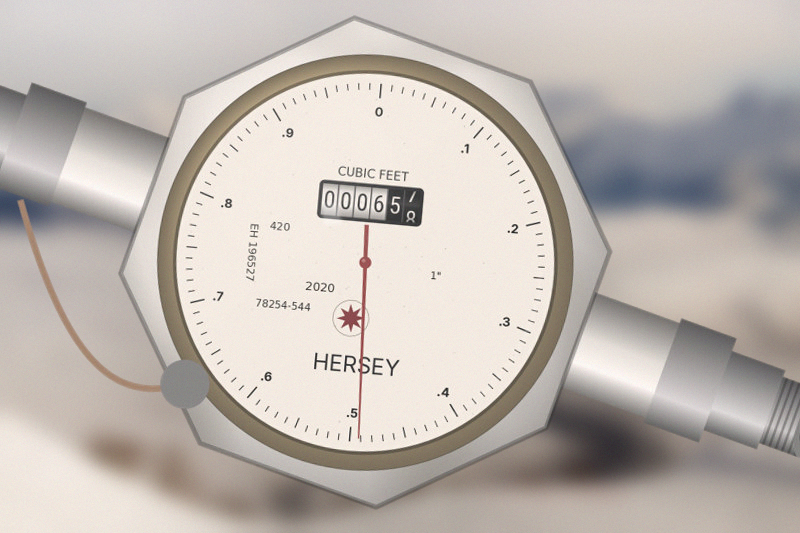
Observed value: 657.49 ft³
